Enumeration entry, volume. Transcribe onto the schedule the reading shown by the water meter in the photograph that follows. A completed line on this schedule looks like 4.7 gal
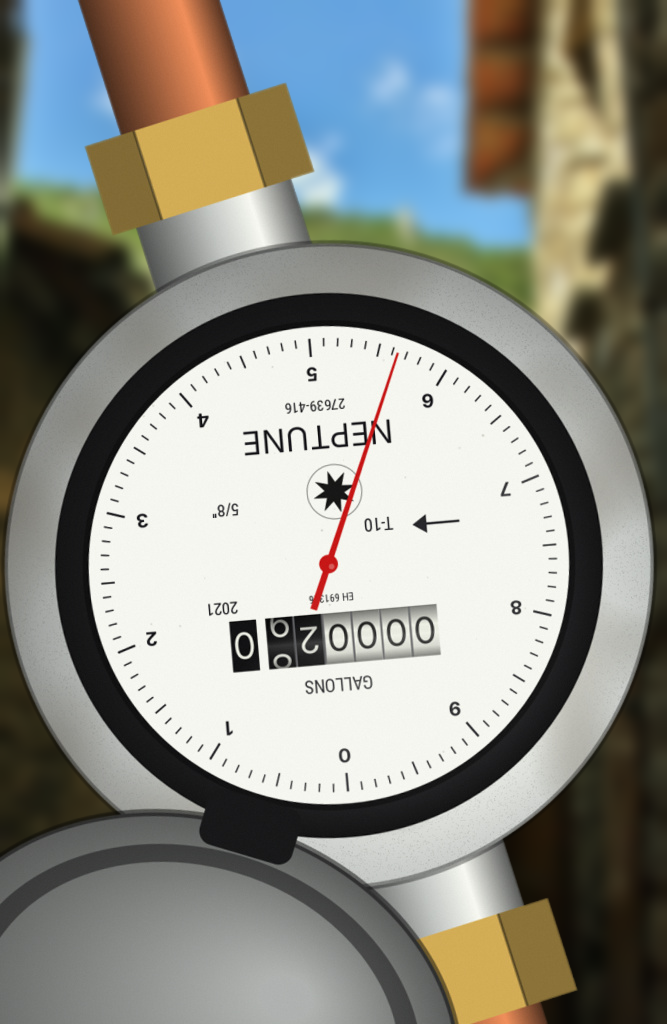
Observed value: 285.6 gal
